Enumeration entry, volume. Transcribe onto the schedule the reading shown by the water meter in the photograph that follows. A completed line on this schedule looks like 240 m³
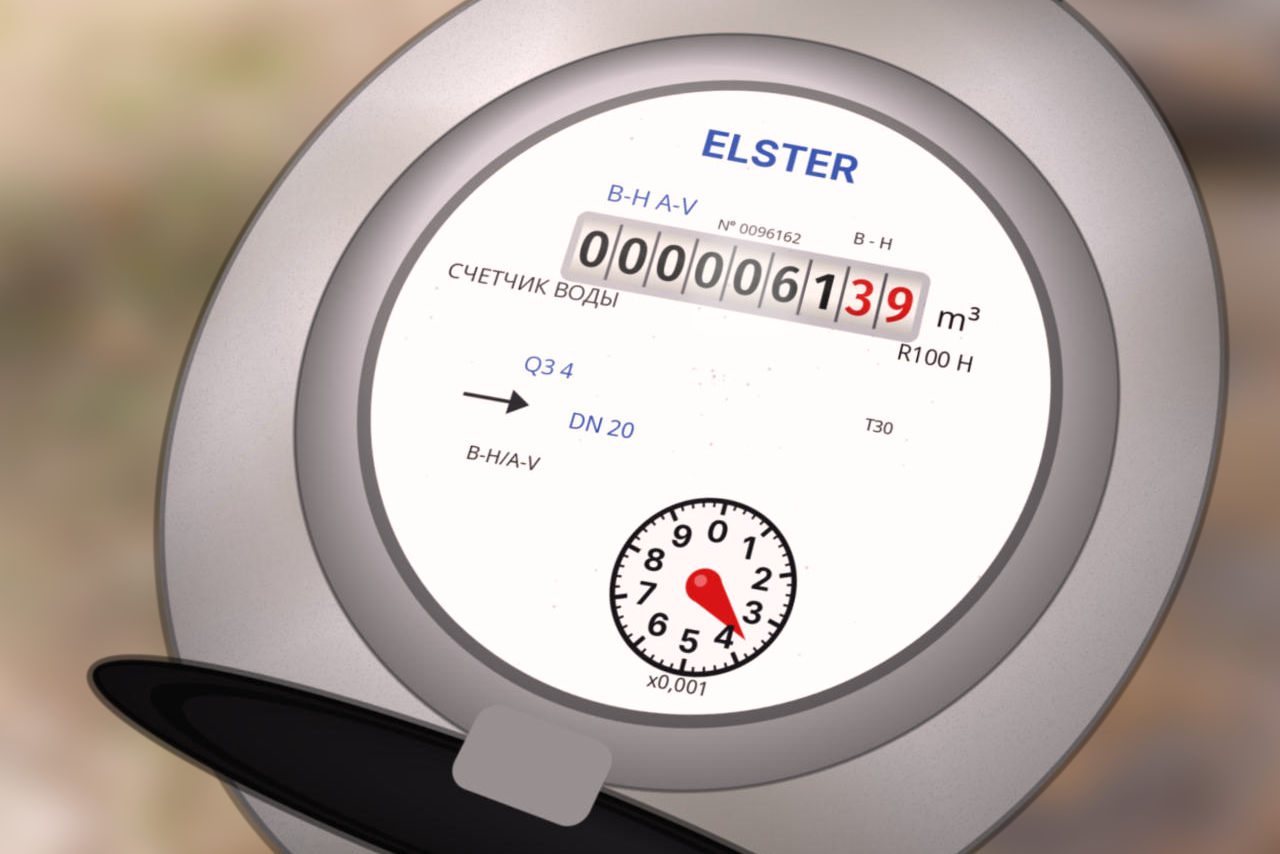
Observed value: 61.393 m³
